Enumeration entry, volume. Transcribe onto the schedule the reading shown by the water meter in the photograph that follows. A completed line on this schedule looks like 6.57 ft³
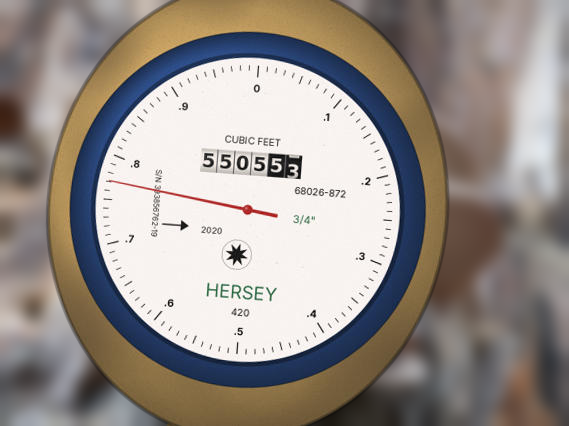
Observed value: 550552.77 ft³
